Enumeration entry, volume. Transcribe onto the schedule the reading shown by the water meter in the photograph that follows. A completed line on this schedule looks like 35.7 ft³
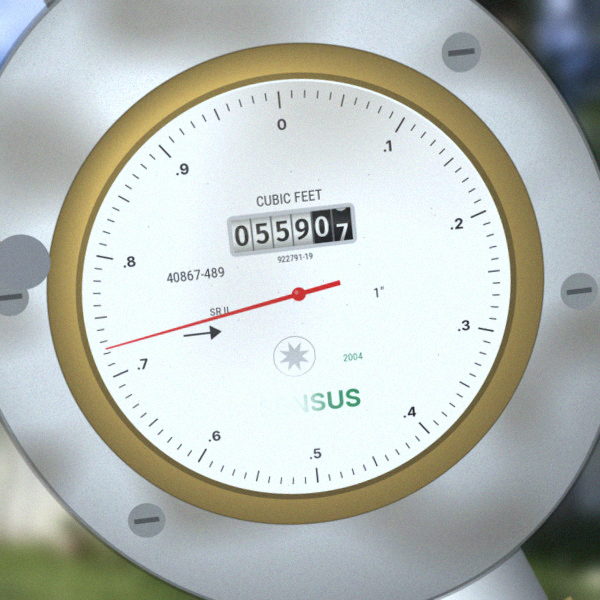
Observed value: 55906.72 ft³
